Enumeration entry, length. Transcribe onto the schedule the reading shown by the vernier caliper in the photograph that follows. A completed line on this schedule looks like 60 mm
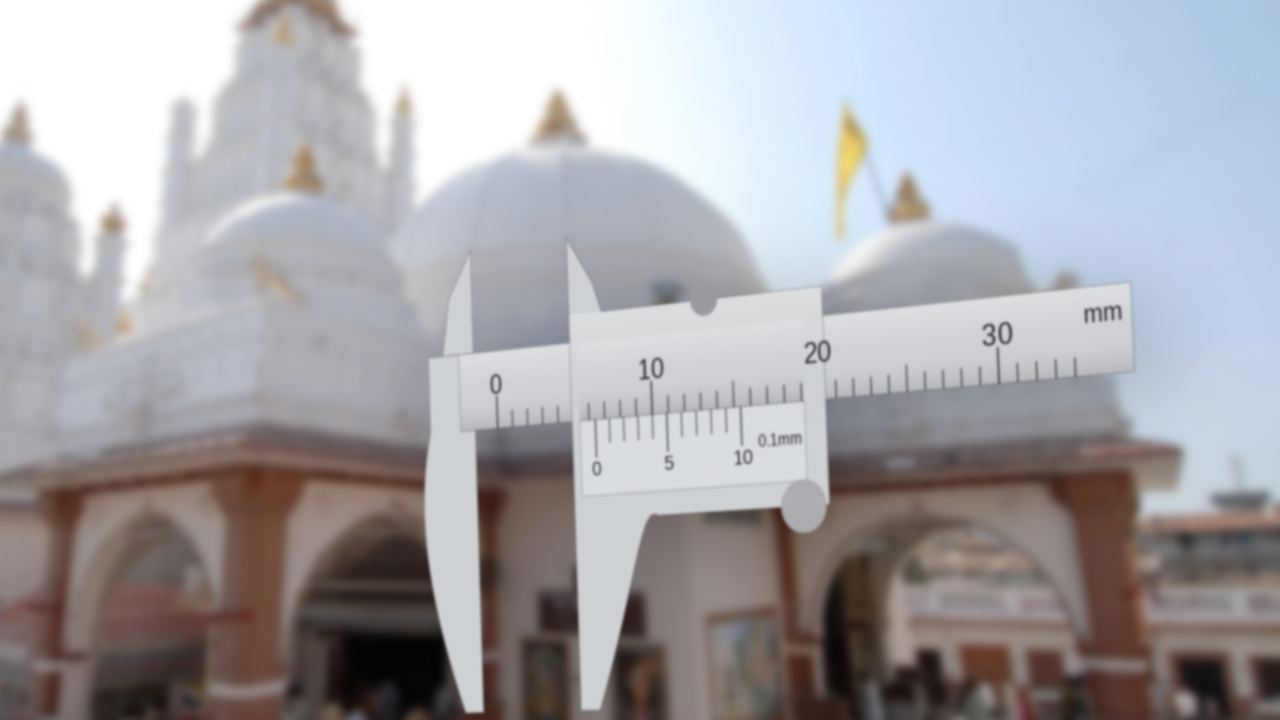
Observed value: 6.4 mm
